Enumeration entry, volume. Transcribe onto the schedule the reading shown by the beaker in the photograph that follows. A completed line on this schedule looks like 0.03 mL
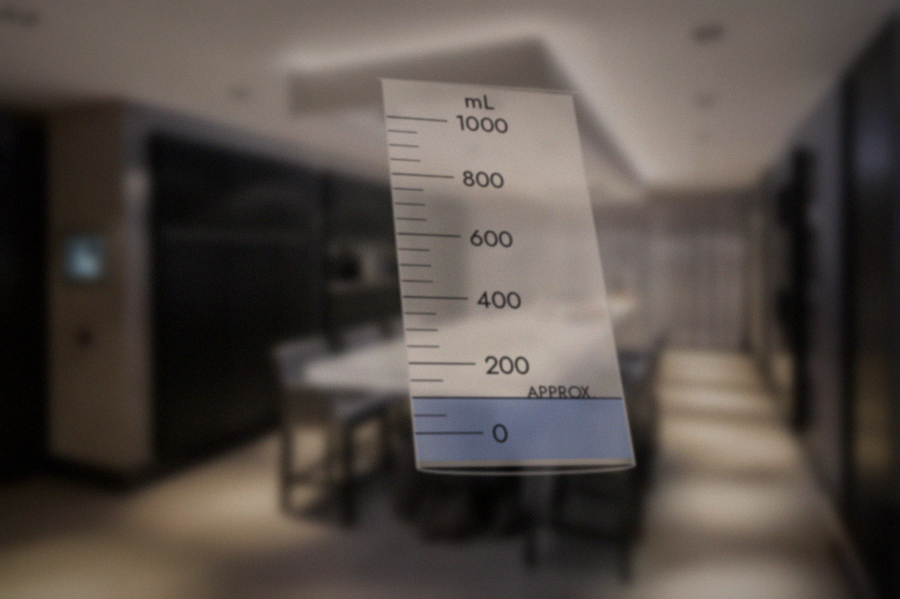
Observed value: 100 mL
